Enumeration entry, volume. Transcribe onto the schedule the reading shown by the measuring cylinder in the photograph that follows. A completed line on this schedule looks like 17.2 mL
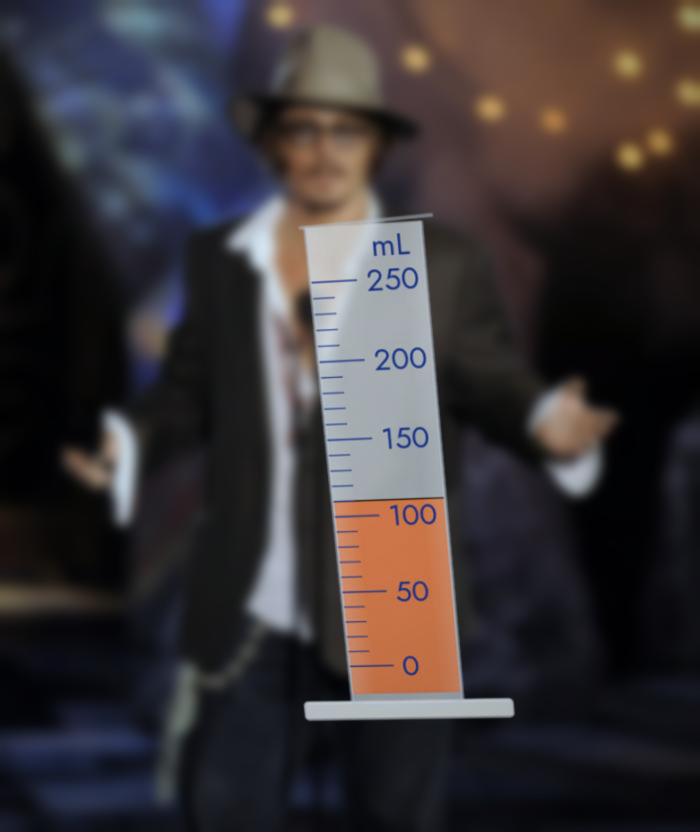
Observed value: 110 mL
